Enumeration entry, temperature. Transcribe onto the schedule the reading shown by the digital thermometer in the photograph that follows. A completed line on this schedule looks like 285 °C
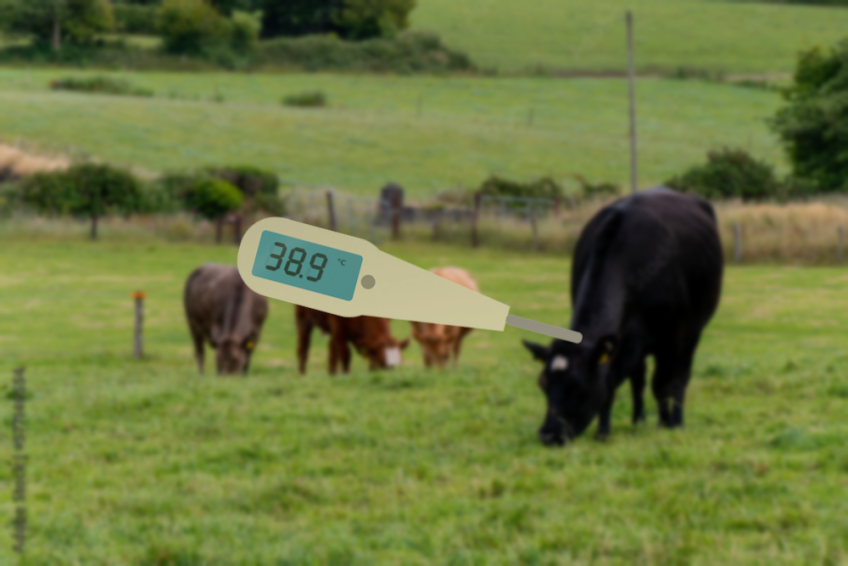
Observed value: 38.9 °C
